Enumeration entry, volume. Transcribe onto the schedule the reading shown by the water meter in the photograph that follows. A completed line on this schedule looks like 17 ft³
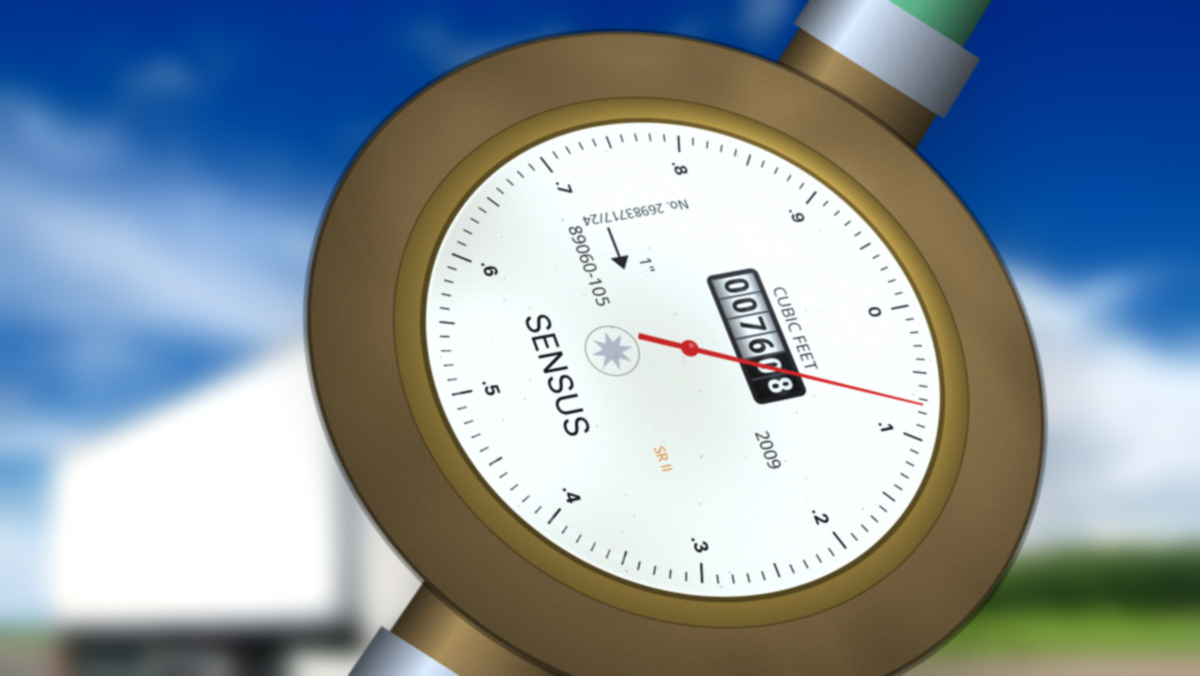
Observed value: 7608.07 ft³
